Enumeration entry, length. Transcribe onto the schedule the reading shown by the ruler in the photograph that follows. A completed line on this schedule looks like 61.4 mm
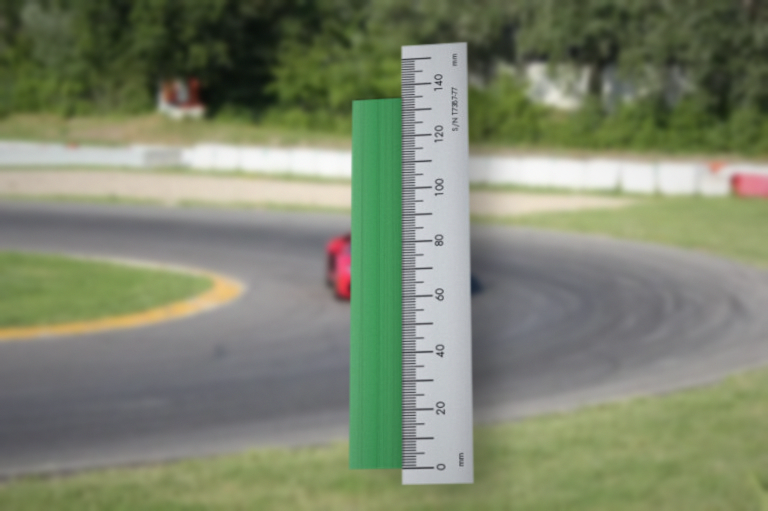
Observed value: 135 mm
